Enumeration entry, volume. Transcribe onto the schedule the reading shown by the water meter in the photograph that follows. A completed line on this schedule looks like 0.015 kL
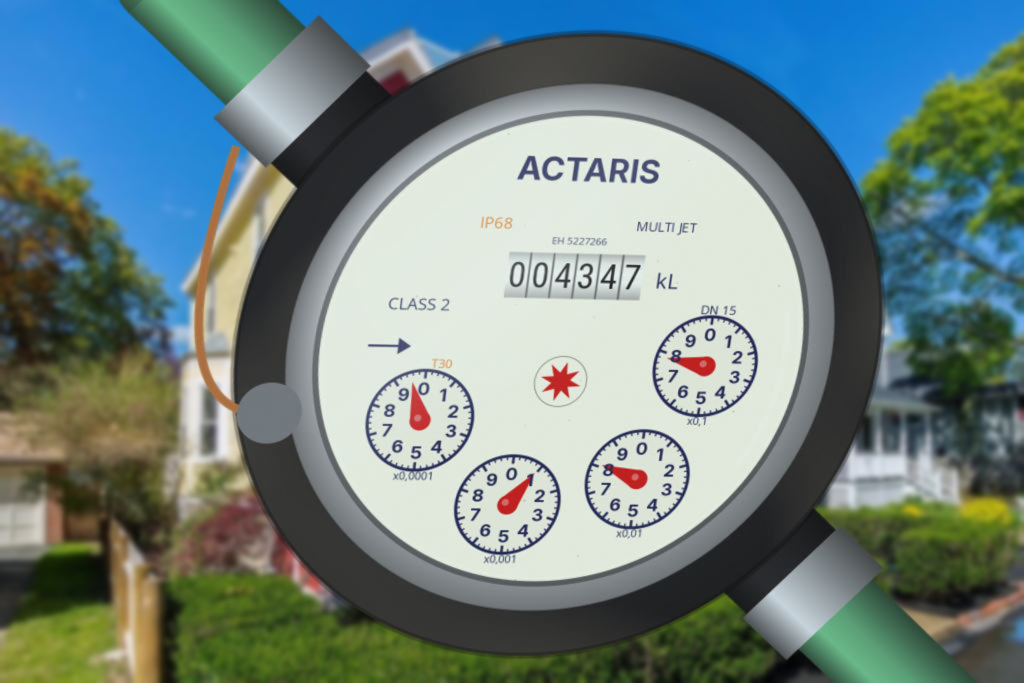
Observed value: 4347.7809 kL
